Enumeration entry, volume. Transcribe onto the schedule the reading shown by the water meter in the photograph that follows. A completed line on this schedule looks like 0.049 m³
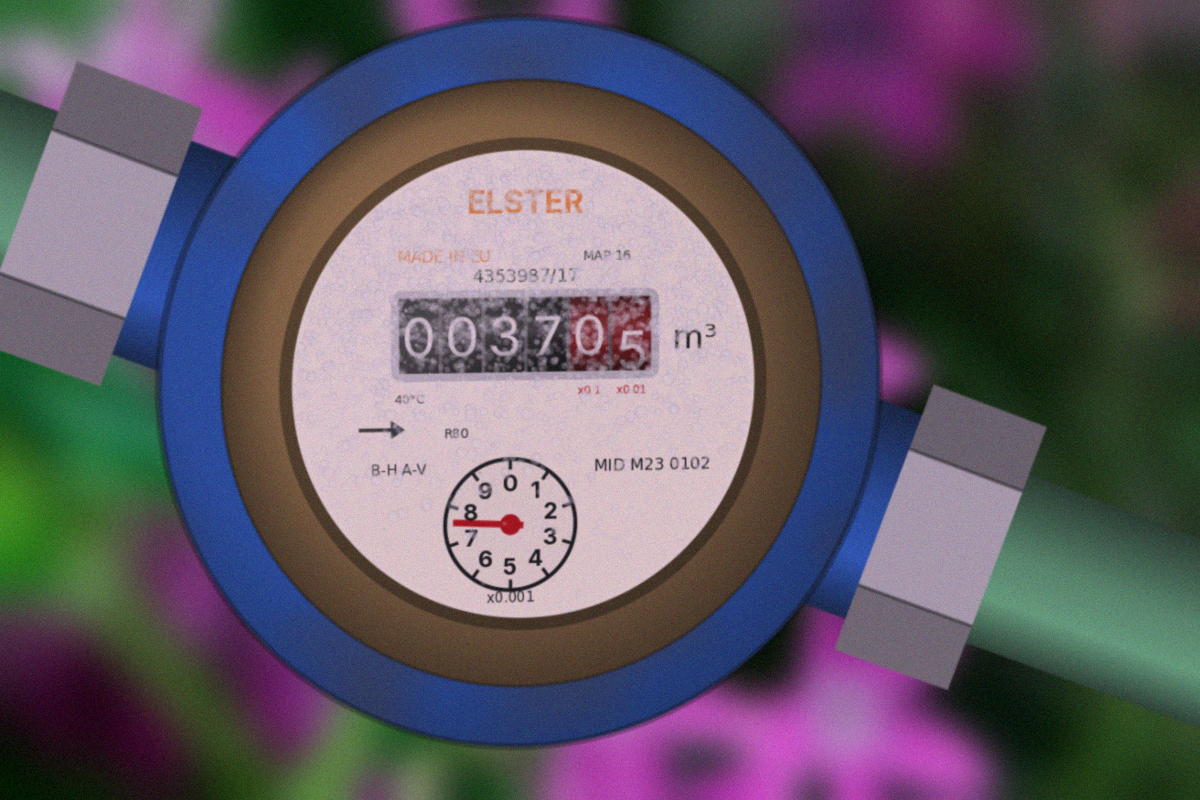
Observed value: 37.047 m³
